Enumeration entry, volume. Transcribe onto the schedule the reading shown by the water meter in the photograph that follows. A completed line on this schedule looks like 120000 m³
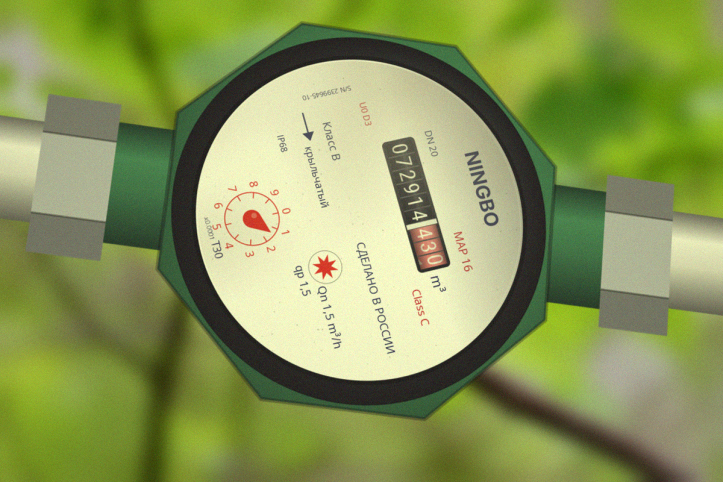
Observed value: 72914.4301 m³
